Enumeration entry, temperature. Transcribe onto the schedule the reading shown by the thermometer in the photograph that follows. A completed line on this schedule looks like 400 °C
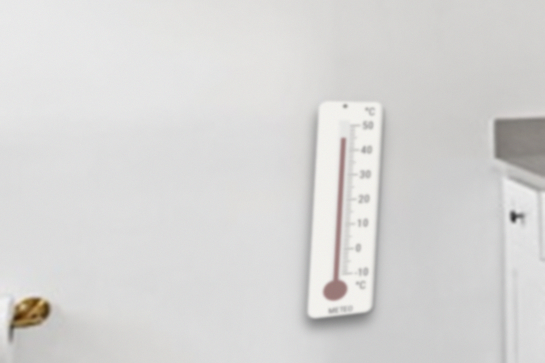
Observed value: 45 °C
